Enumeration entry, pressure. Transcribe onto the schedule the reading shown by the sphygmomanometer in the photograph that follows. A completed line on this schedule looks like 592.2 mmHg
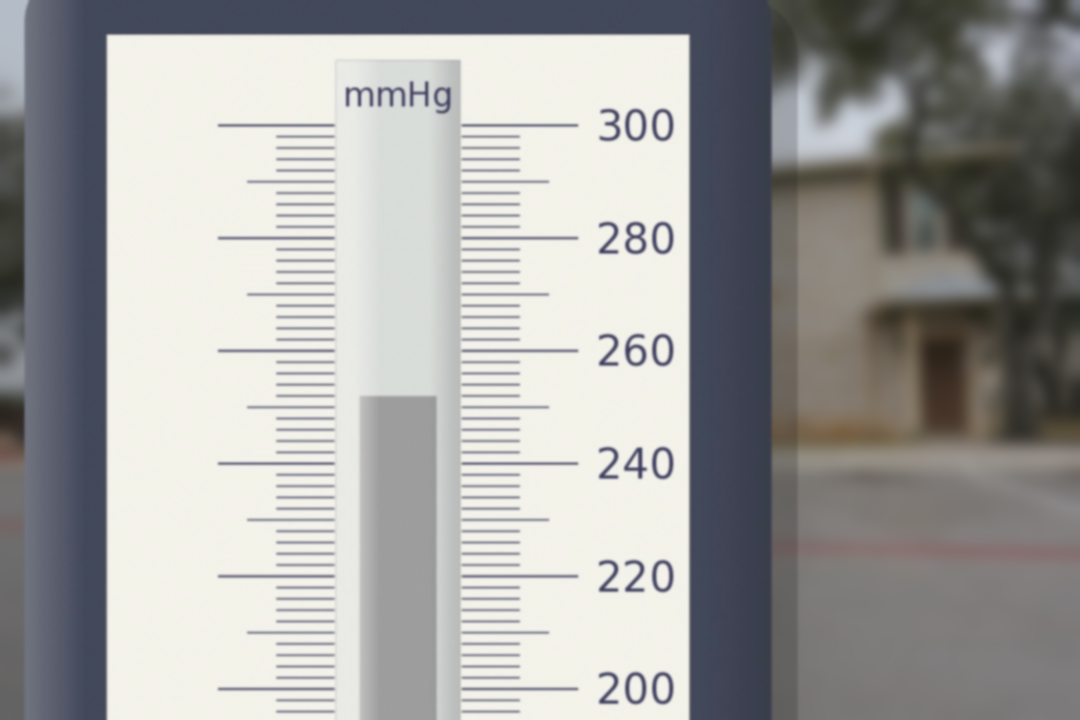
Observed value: 252 mmHg
